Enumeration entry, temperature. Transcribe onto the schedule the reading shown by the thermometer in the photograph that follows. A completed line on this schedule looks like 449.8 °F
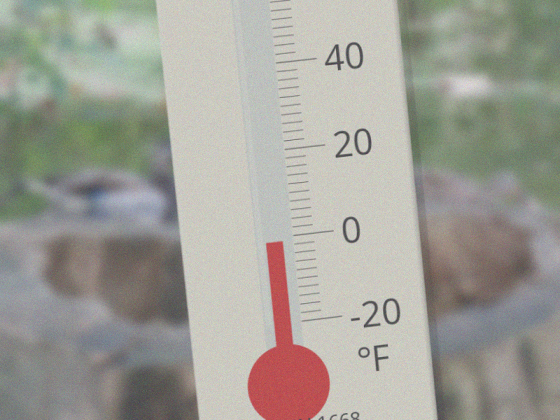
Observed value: -1 °F
